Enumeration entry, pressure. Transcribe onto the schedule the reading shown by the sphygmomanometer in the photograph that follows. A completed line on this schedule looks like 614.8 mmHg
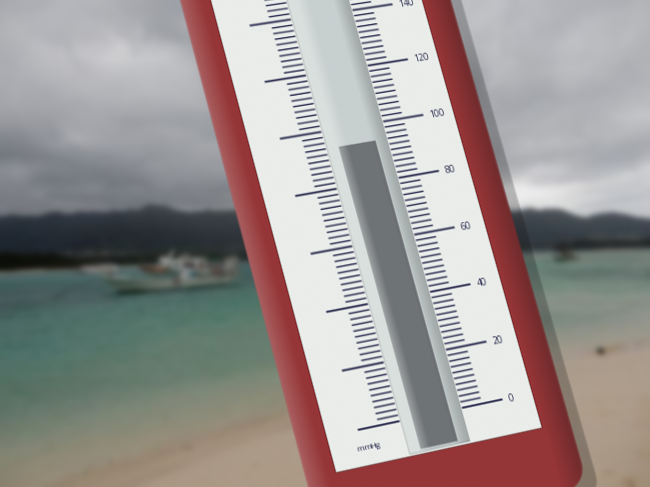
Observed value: 94 mmHg
